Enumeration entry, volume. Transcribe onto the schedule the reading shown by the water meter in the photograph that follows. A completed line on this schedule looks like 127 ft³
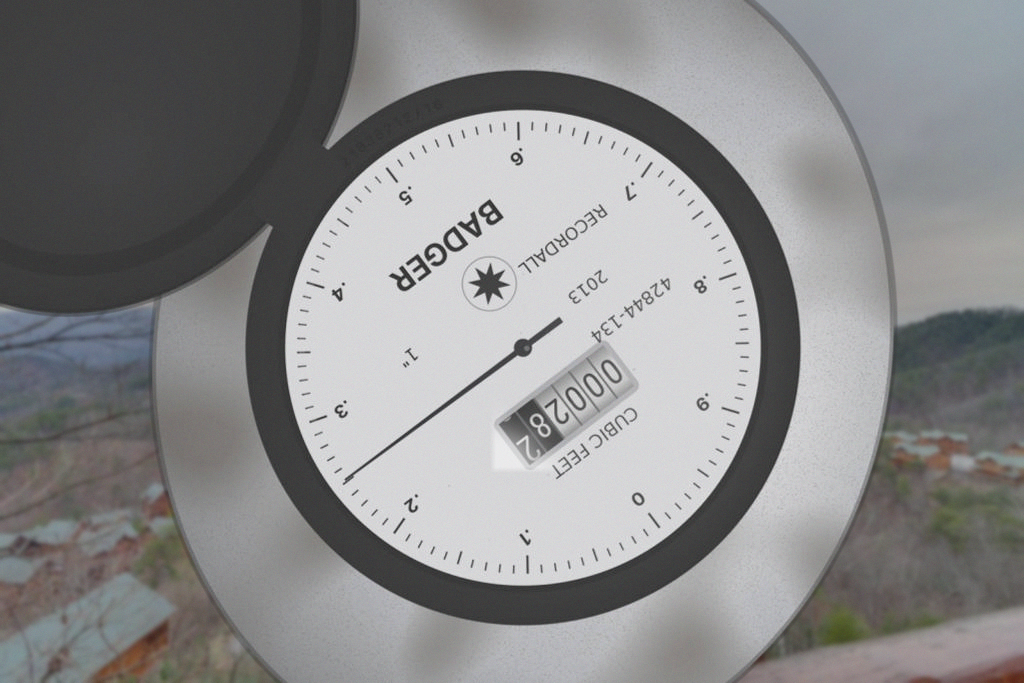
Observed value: 282.25 ft³
